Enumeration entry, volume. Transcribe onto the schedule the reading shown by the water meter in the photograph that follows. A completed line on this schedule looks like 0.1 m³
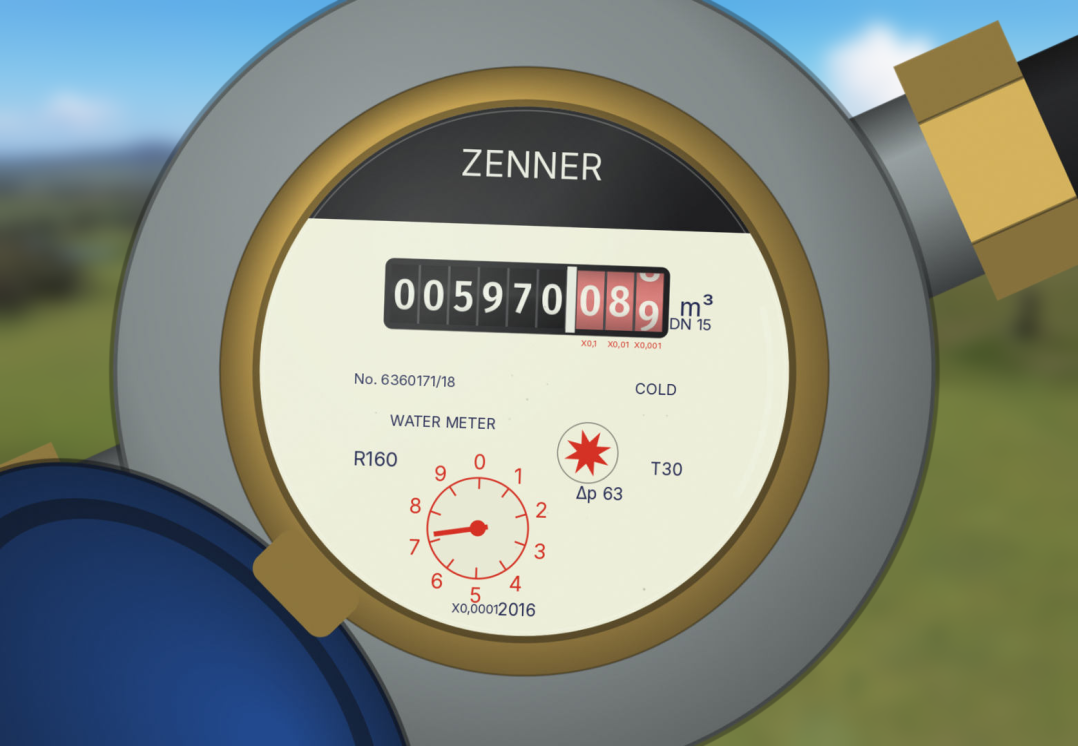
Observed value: 5970.0887 m³
